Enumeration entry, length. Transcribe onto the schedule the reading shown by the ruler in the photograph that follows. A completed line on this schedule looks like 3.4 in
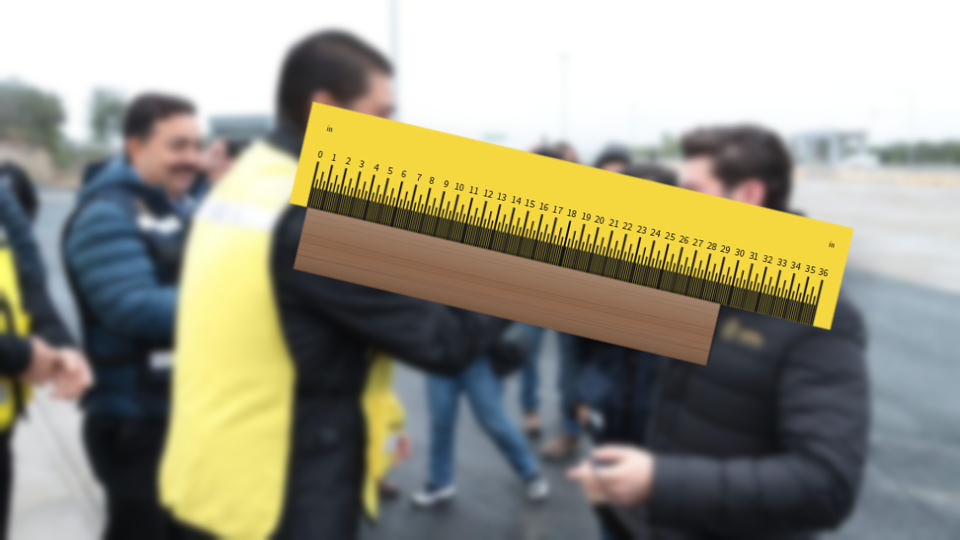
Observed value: 29.5 in
